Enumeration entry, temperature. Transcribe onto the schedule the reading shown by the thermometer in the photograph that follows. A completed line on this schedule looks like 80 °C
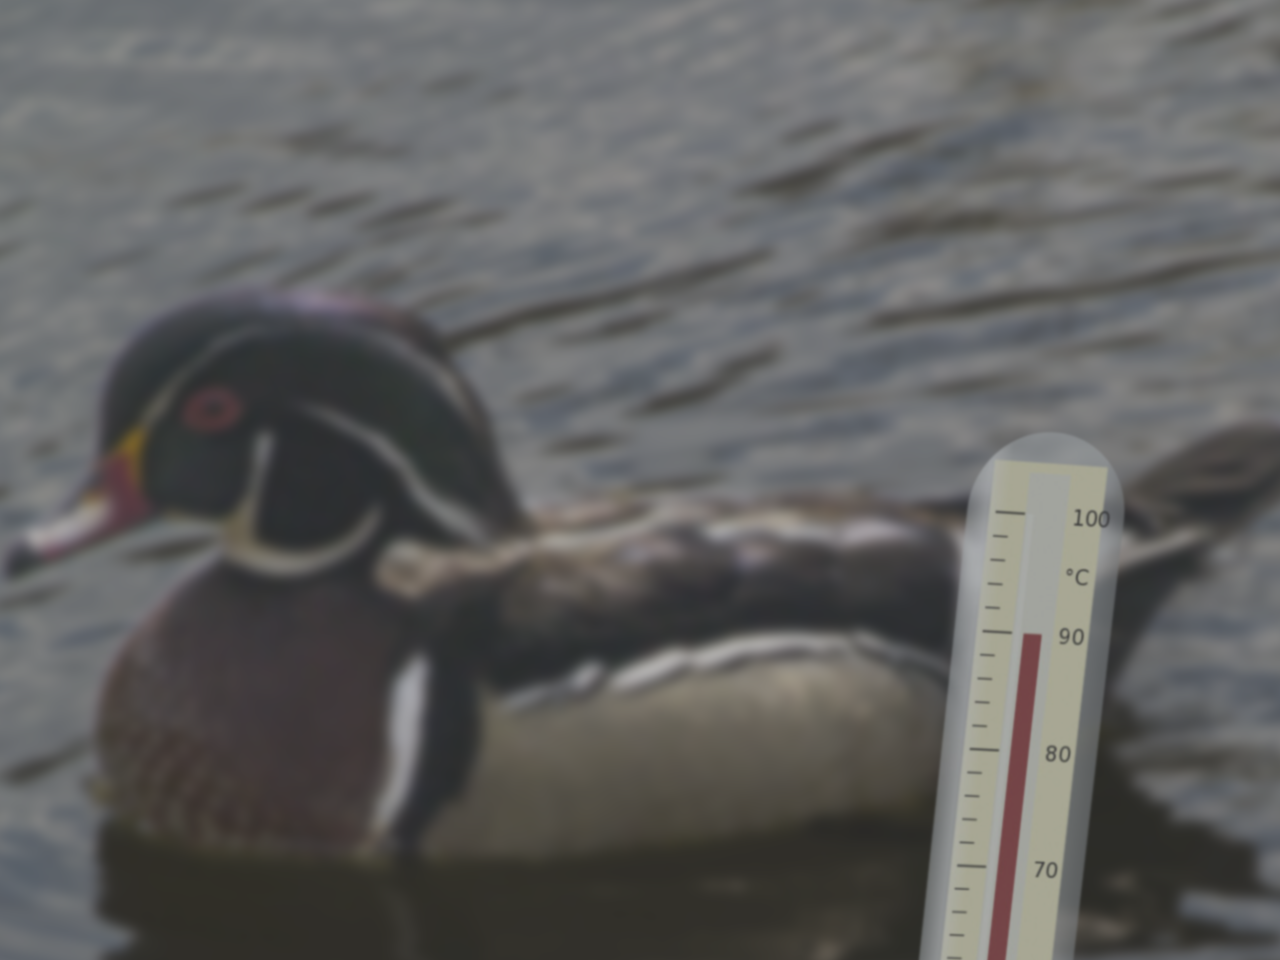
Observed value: 90 °C
